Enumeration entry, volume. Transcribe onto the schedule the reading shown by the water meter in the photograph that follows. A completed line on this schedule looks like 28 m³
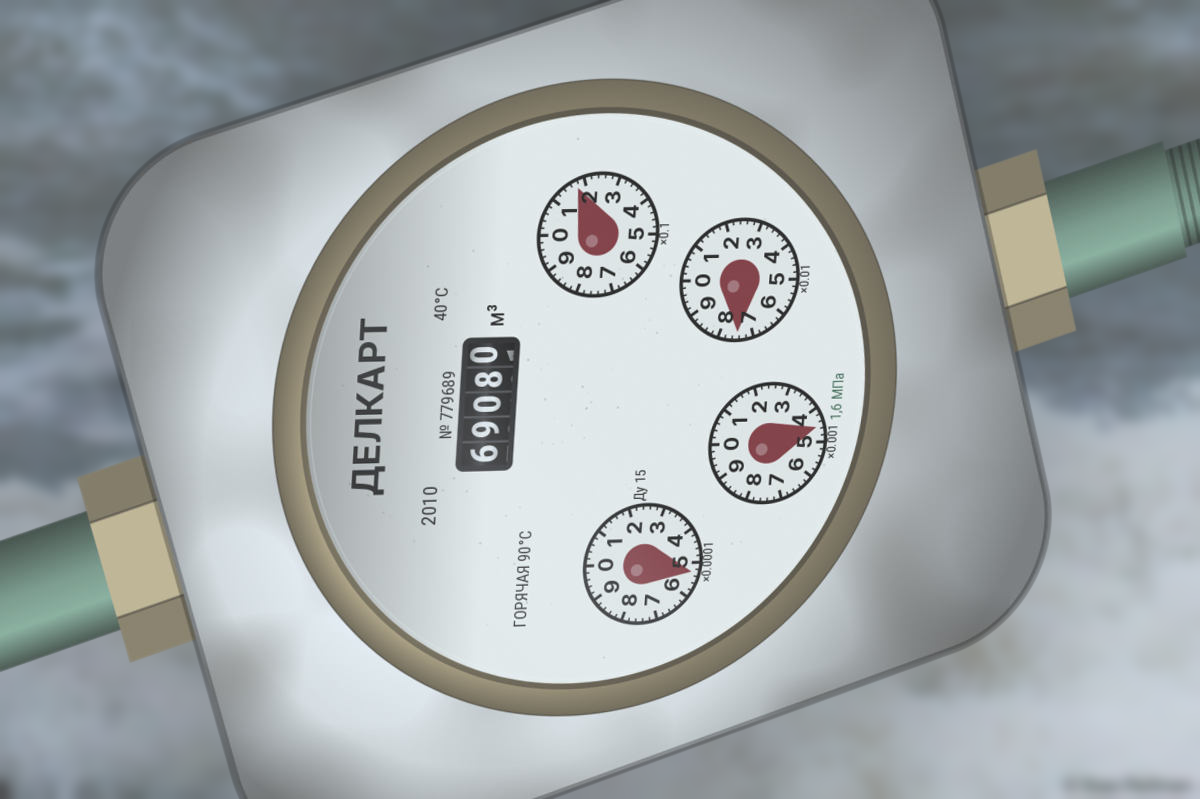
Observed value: 69080.1745 m³
